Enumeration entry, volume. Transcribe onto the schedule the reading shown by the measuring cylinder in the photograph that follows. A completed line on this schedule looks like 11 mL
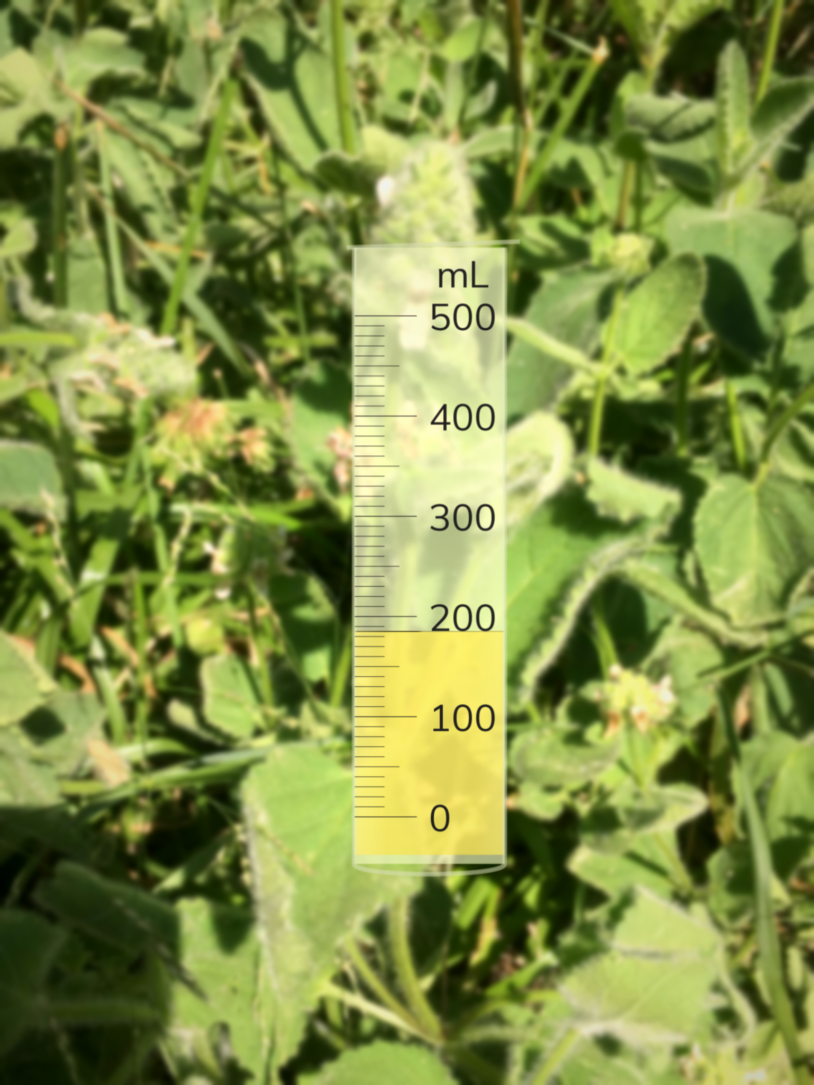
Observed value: 185 mL
